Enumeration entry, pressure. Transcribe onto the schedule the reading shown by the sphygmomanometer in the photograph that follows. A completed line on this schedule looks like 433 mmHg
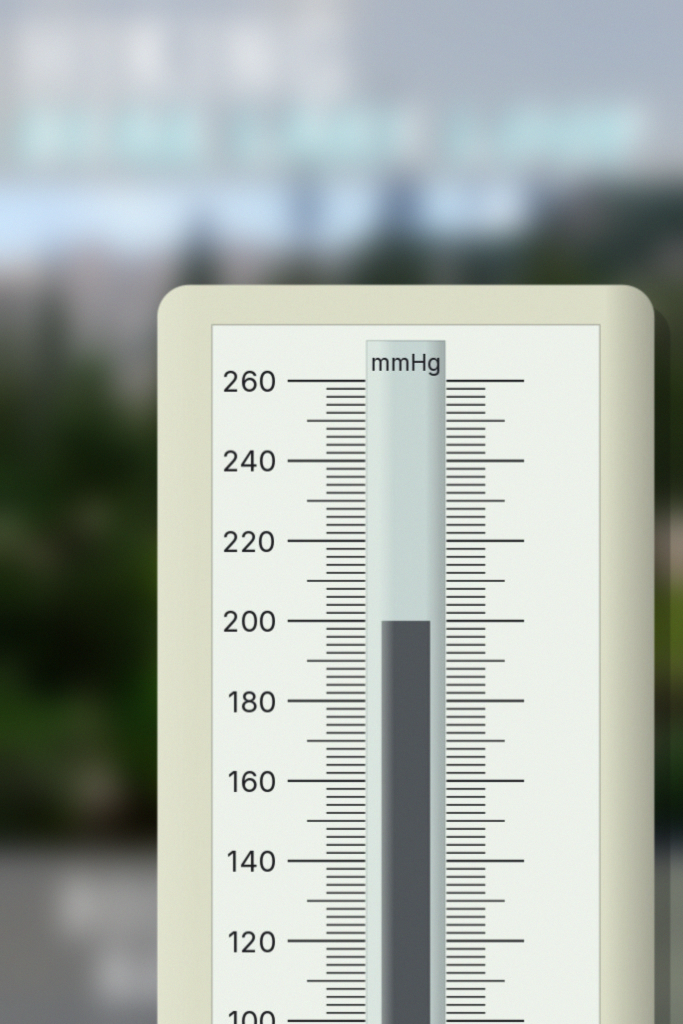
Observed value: 200 mmHg
